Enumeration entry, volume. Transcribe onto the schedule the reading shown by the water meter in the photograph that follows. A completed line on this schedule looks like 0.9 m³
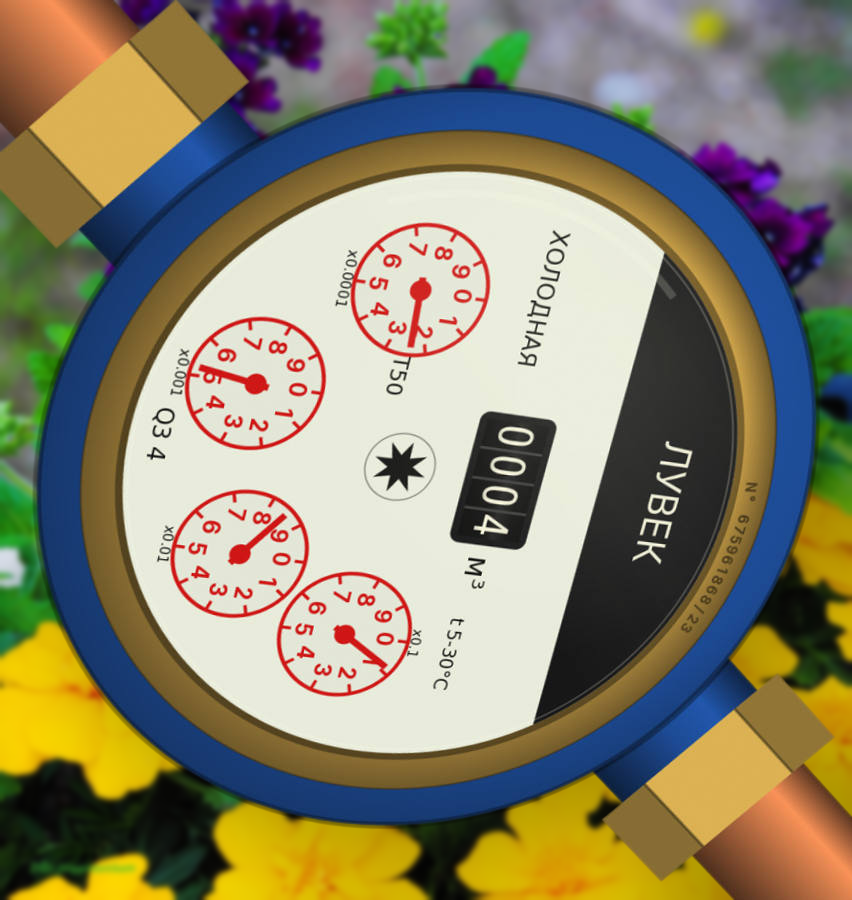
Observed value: 4.0852 m³
